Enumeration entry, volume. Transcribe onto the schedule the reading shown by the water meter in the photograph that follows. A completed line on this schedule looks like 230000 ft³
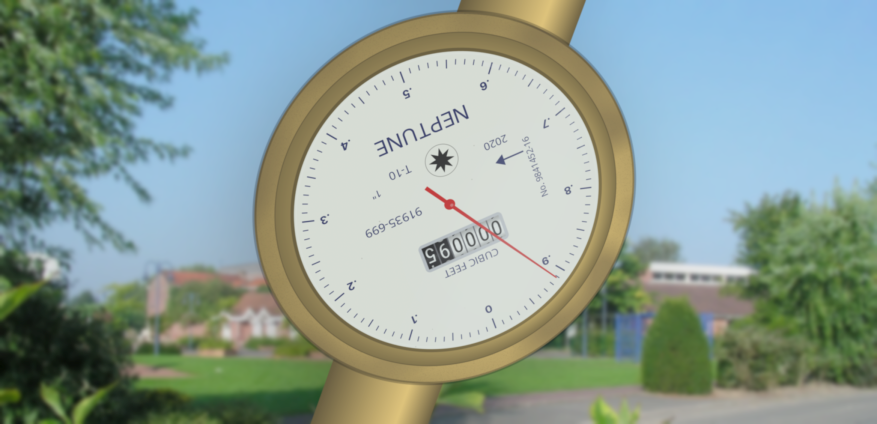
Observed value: 94.91 ft³
